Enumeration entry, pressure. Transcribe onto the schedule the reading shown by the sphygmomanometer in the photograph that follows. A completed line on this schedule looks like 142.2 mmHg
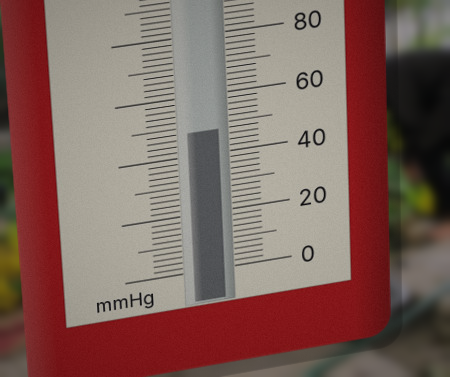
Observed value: 48 mmHg
